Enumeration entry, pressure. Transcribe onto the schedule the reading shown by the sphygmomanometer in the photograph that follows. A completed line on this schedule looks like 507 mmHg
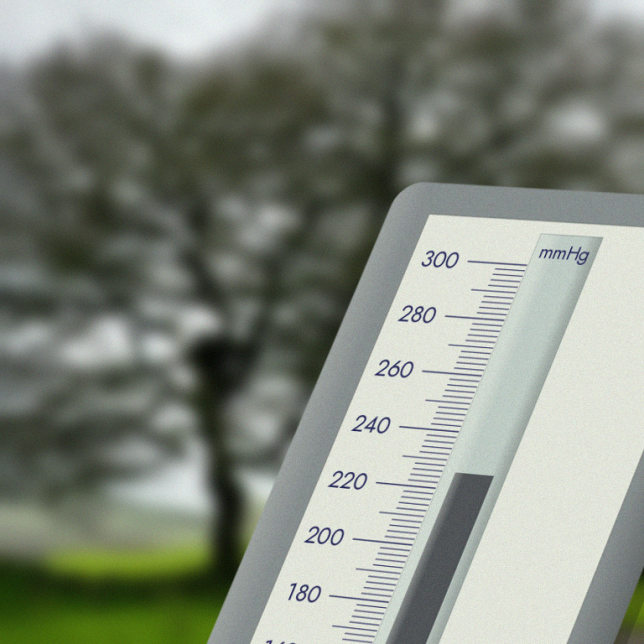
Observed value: 226 mmHg
